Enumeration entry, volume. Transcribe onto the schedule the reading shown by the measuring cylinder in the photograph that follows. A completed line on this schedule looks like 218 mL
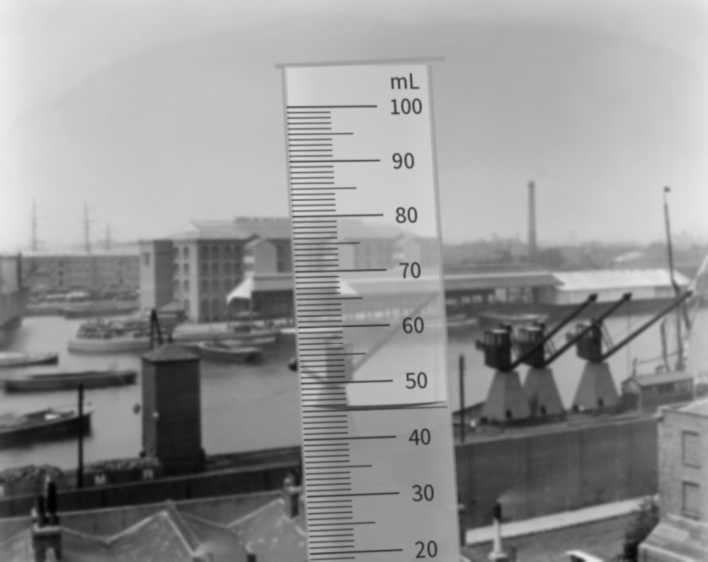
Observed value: 45 mL
